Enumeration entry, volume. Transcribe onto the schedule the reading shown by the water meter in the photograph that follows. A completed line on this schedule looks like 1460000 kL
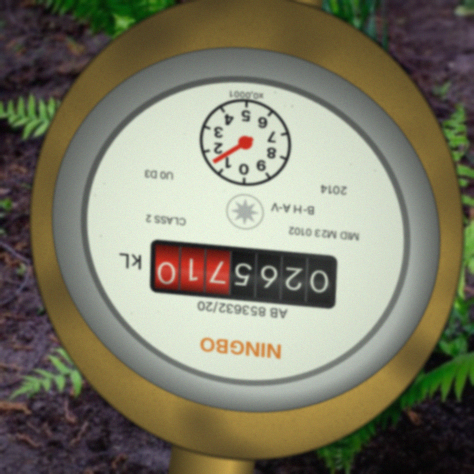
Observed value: 265.7101 kL
